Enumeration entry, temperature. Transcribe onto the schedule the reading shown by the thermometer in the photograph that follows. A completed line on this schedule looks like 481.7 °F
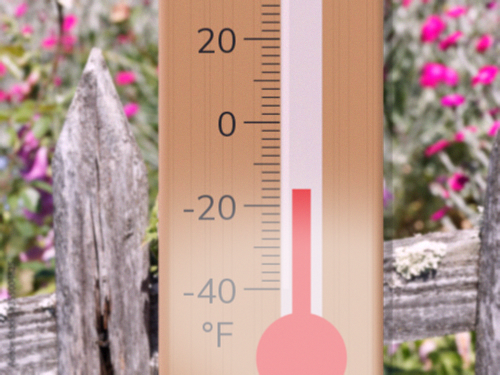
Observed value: -16 °F
